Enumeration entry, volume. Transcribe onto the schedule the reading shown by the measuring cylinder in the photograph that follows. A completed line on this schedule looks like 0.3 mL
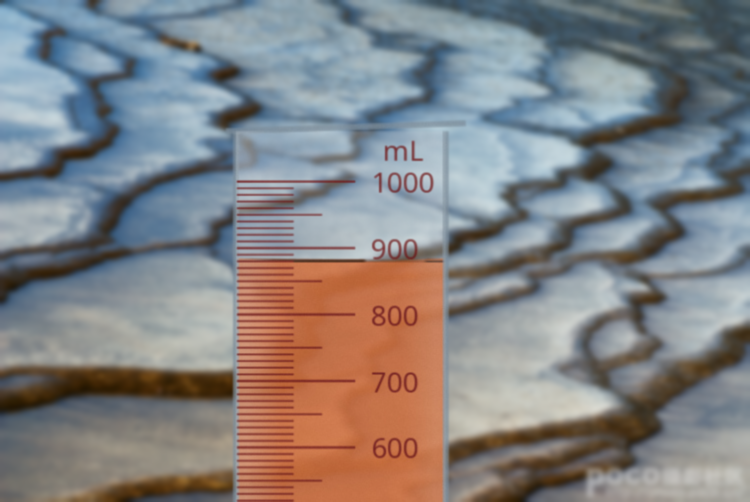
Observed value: 880 mL
